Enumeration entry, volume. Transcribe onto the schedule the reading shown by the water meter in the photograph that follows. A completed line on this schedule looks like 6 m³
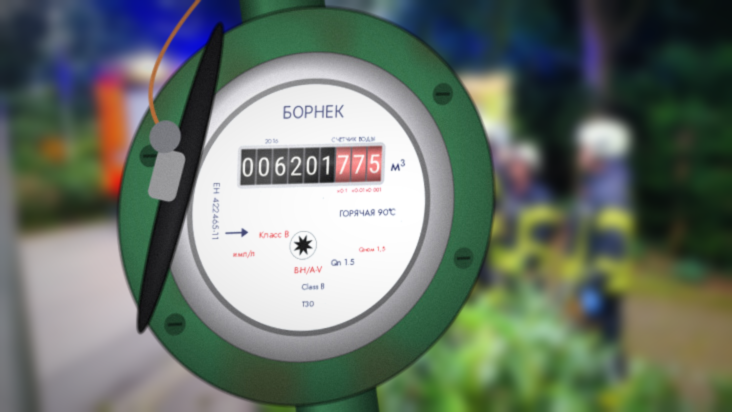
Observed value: 6201.775 m³
